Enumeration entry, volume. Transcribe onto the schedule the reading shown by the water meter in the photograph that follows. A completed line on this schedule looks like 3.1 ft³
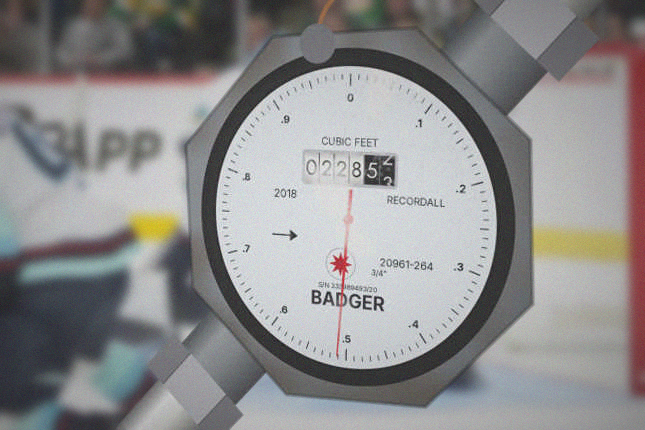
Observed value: 22852.51 ft³
